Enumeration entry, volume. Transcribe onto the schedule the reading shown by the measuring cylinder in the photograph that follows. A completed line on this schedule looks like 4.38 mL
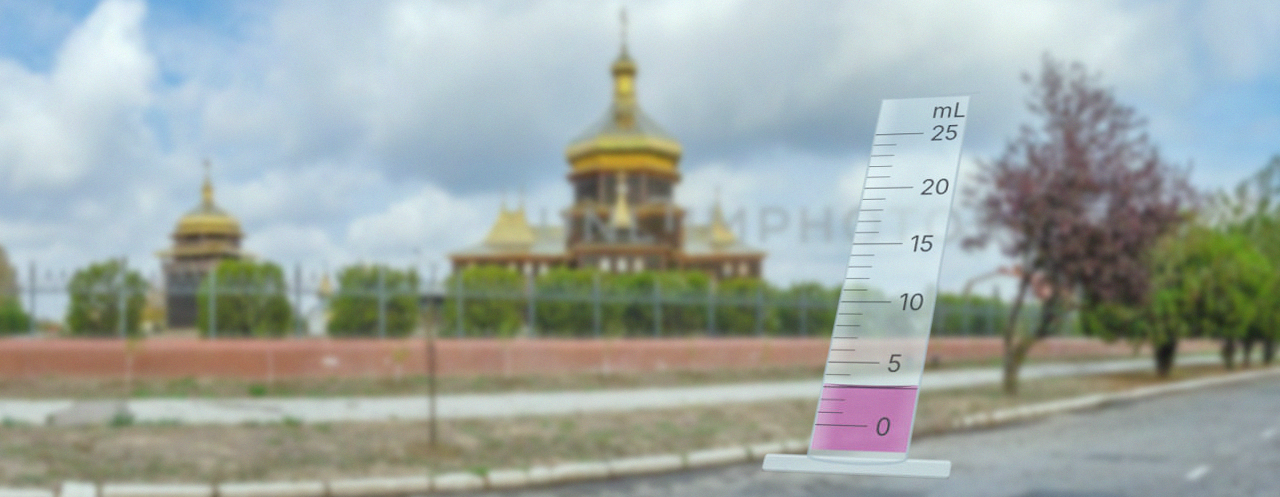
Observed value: 3 mL
